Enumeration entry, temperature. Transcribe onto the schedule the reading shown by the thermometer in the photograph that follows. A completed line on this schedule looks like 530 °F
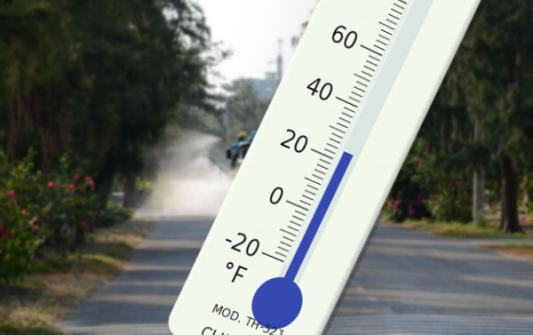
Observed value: 24 °F
